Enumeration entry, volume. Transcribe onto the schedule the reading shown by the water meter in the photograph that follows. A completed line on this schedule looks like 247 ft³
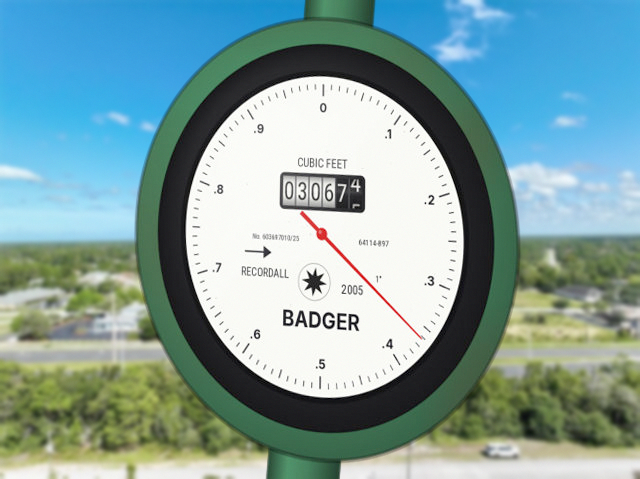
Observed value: 30674.36 ft³
